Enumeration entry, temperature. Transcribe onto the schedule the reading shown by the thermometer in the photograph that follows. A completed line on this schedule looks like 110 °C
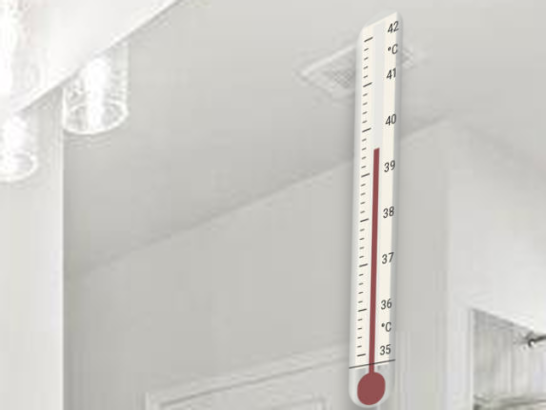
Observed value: 39.5 °C
